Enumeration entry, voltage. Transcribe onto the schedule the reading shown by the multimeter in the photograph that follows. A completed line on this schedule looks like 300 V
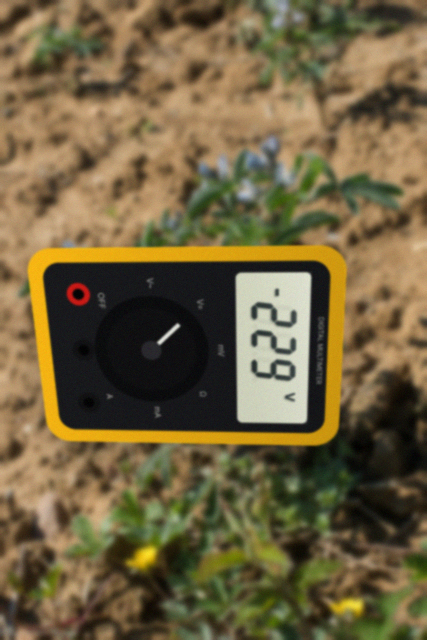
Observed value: -229 V
